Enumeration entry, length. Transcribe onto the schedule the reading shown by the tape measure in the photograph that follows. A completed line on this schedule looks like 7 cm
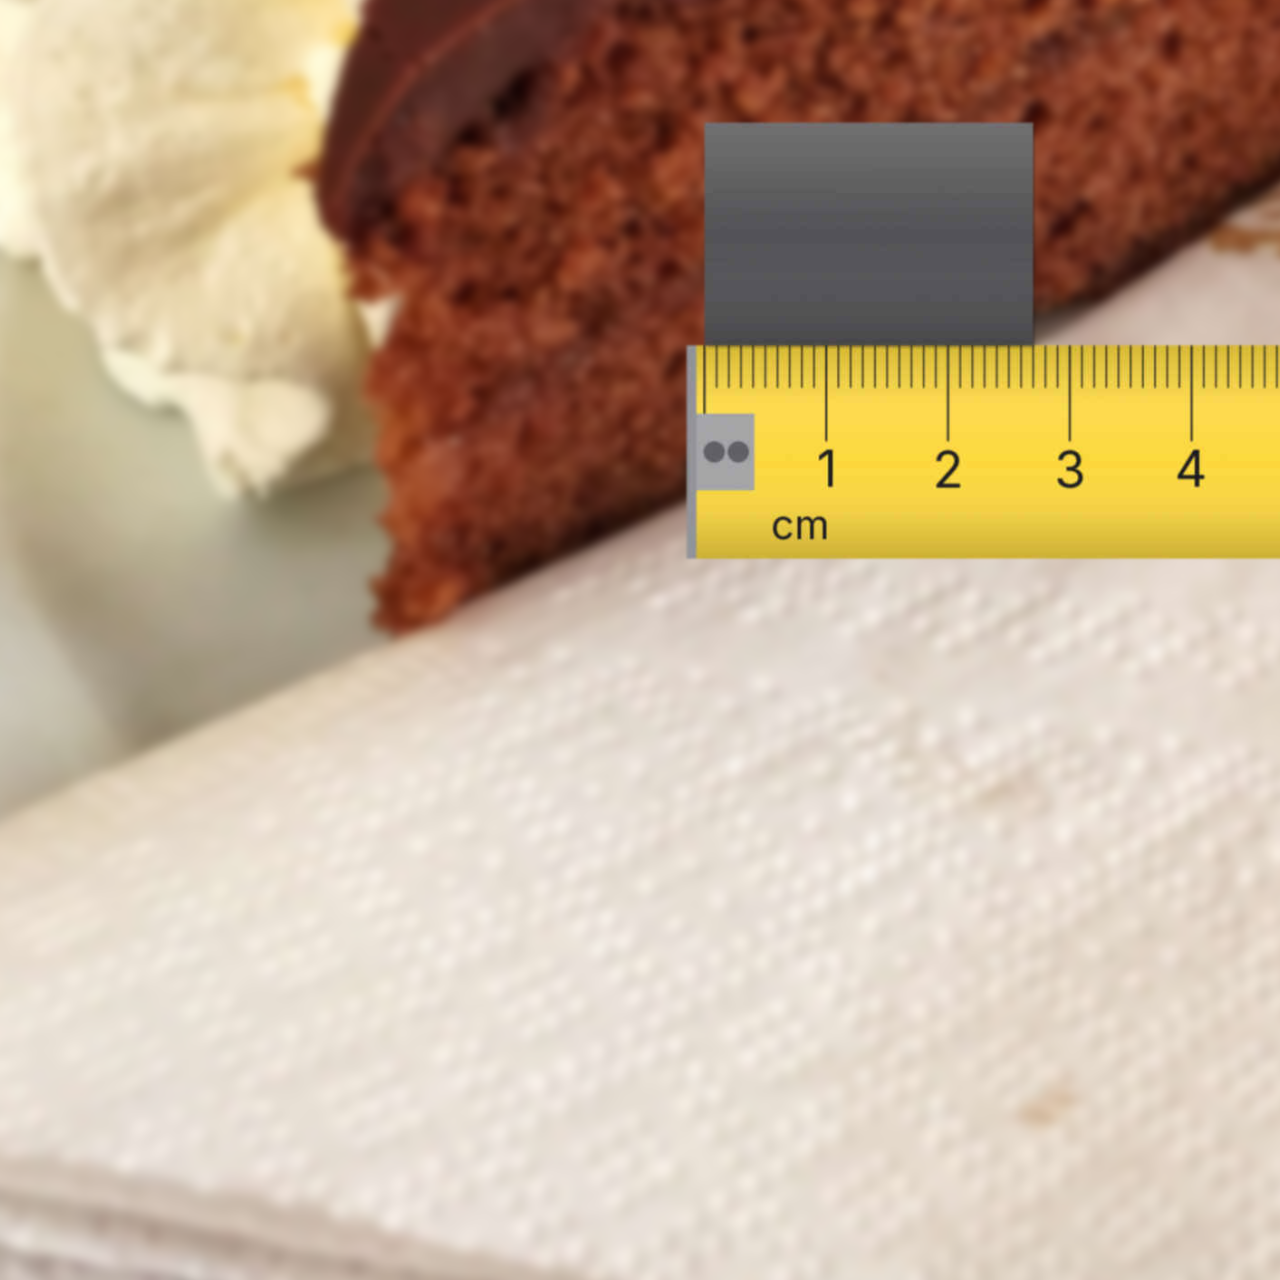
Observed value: 2.7 cm
